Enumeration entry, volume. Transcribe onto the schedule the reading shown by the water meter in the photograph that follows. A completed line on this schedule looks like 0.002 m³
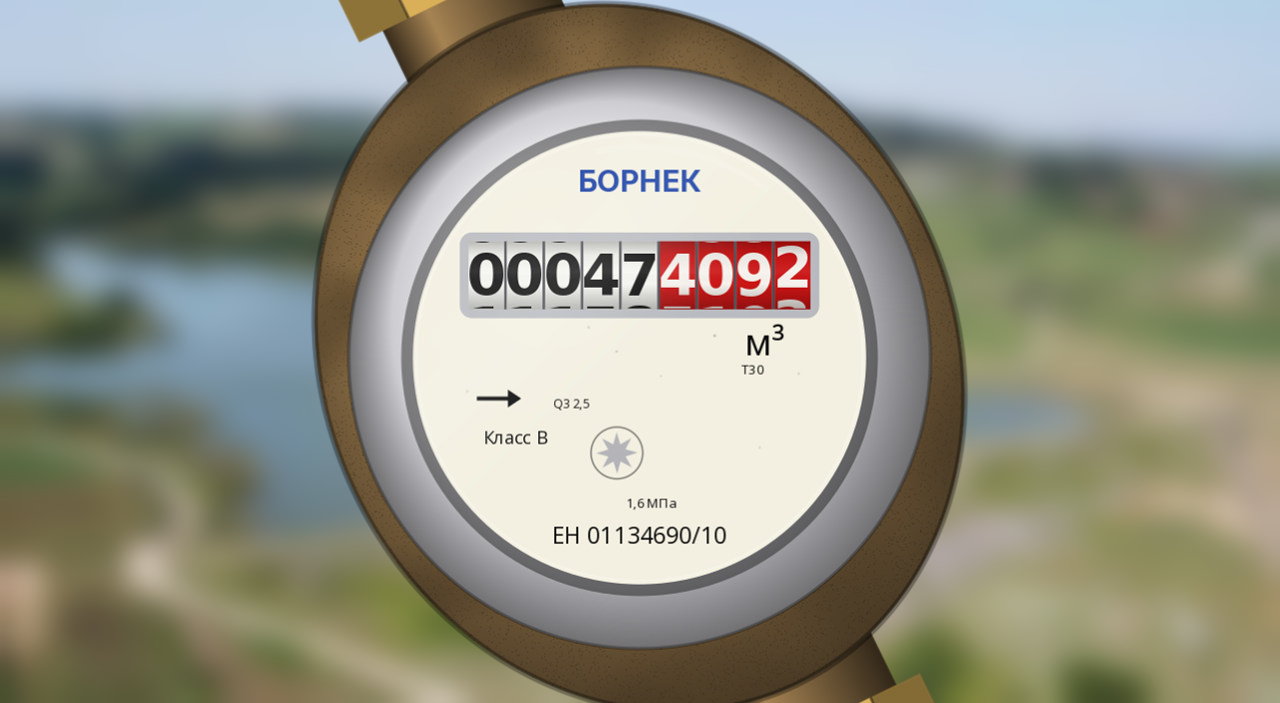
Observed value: 47.4092 m³
